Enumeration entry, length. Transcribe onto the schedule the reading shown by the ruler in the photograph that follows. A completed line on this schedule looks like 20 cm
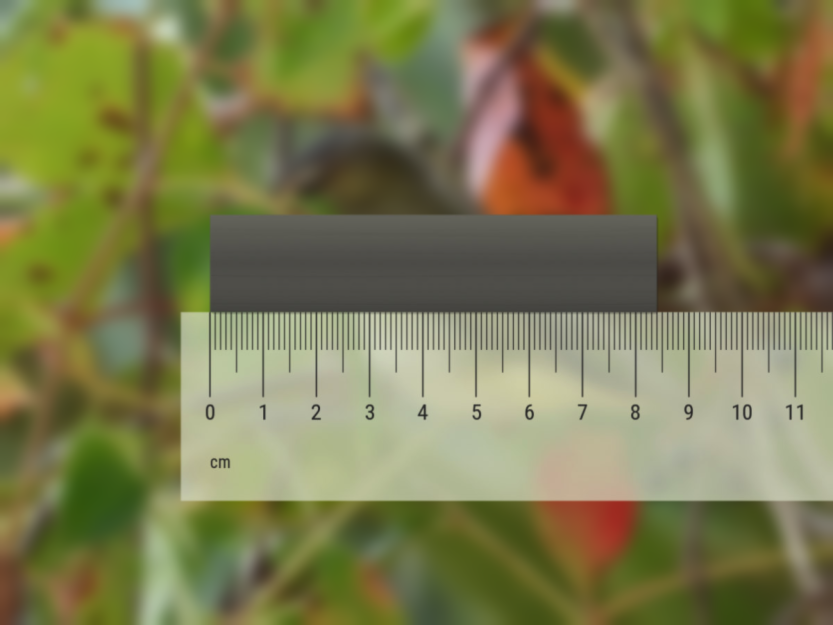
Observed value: 8.4 cm
